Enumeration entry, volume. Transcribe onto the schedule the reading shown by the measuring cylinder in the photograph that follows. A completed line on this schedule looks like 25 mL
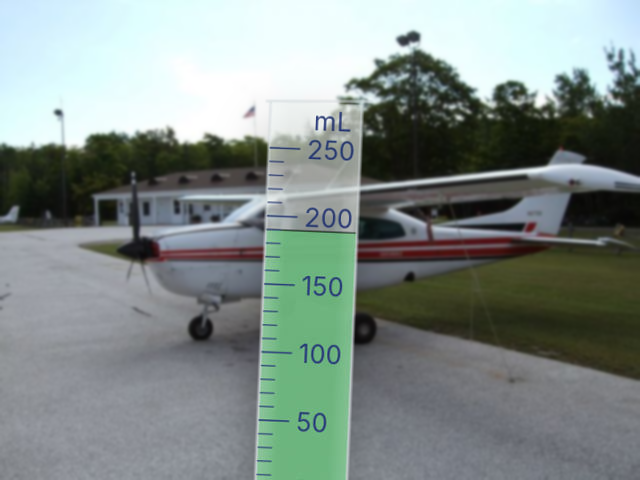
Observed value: 190 mL
